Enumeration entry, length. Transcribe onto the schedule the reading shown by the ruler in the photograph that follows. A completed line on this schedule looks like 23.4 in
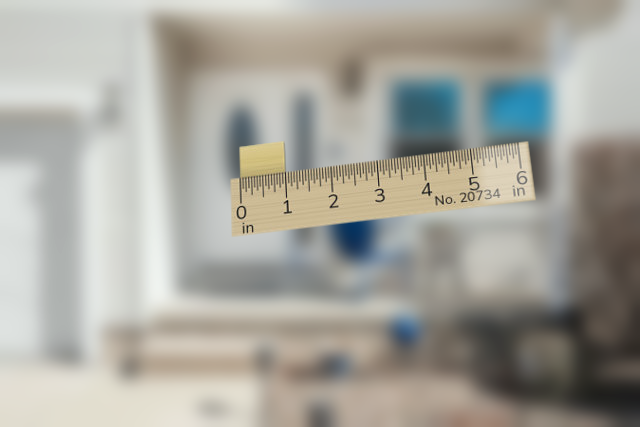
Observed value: 1 in
